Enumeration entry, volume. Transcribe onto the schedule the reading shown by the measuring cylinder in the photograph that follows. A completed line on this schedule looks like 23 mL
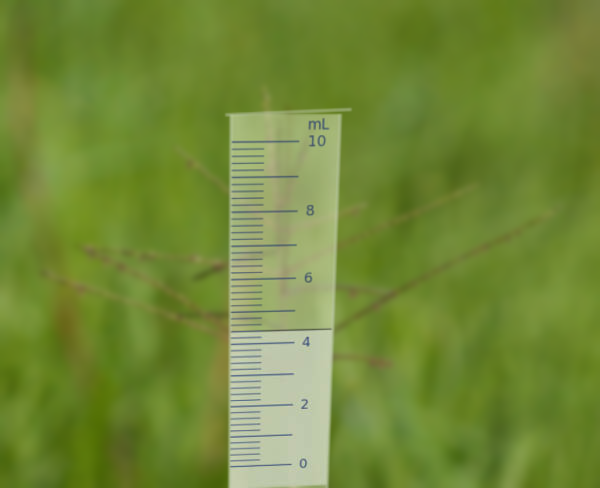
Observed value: 4.4 mL
